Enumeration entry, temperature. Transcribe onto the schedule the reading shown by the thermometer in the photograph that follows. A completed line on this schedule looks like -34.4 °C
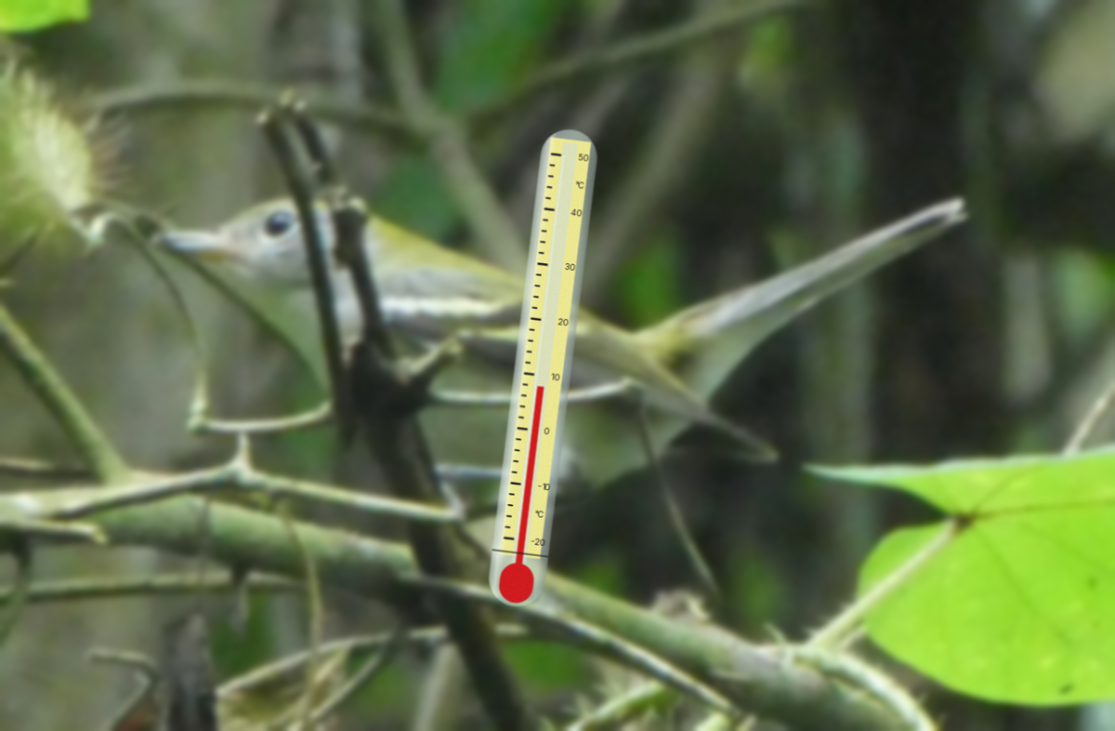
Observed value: 8 °C
